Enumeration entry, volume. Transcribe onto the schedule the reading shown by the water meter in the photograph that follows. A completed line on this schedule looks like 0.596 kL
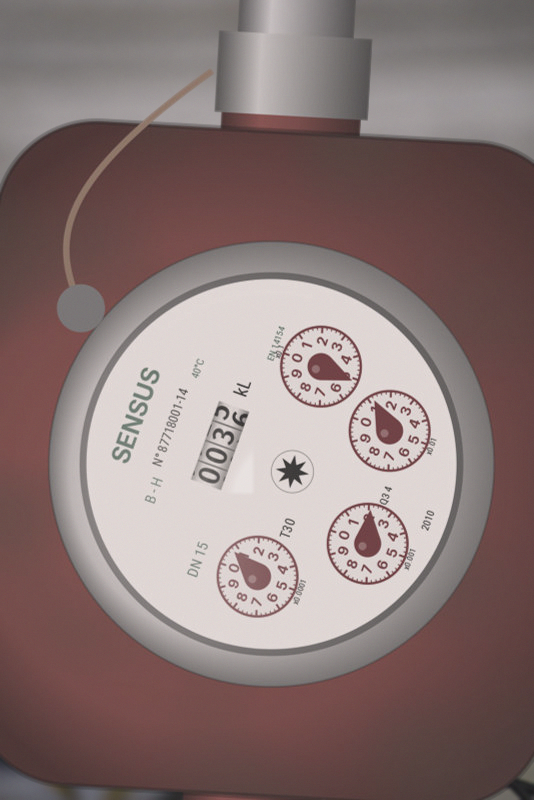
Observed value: 35.5120 kL
